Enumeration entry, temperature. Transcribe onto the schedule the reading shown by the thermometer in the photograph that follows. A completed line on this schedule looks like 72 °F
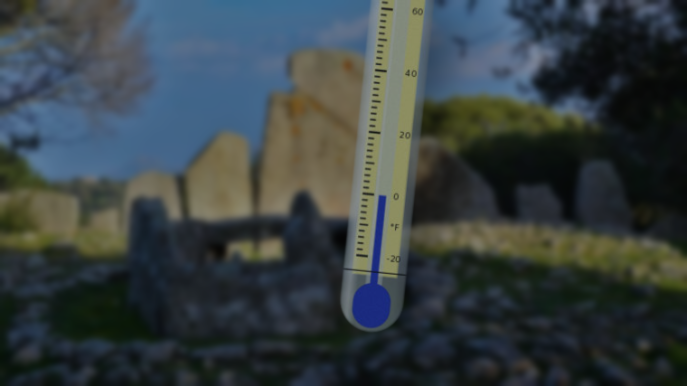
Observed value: 0 °F
